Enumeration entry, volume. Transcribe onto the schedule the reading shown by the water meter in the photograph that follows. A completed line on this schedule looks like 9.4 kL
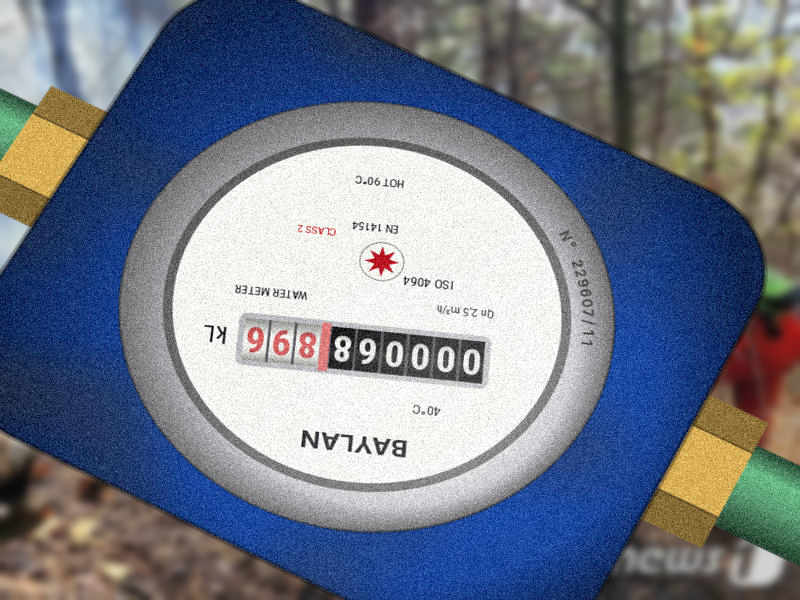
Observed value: 68.896 kL
